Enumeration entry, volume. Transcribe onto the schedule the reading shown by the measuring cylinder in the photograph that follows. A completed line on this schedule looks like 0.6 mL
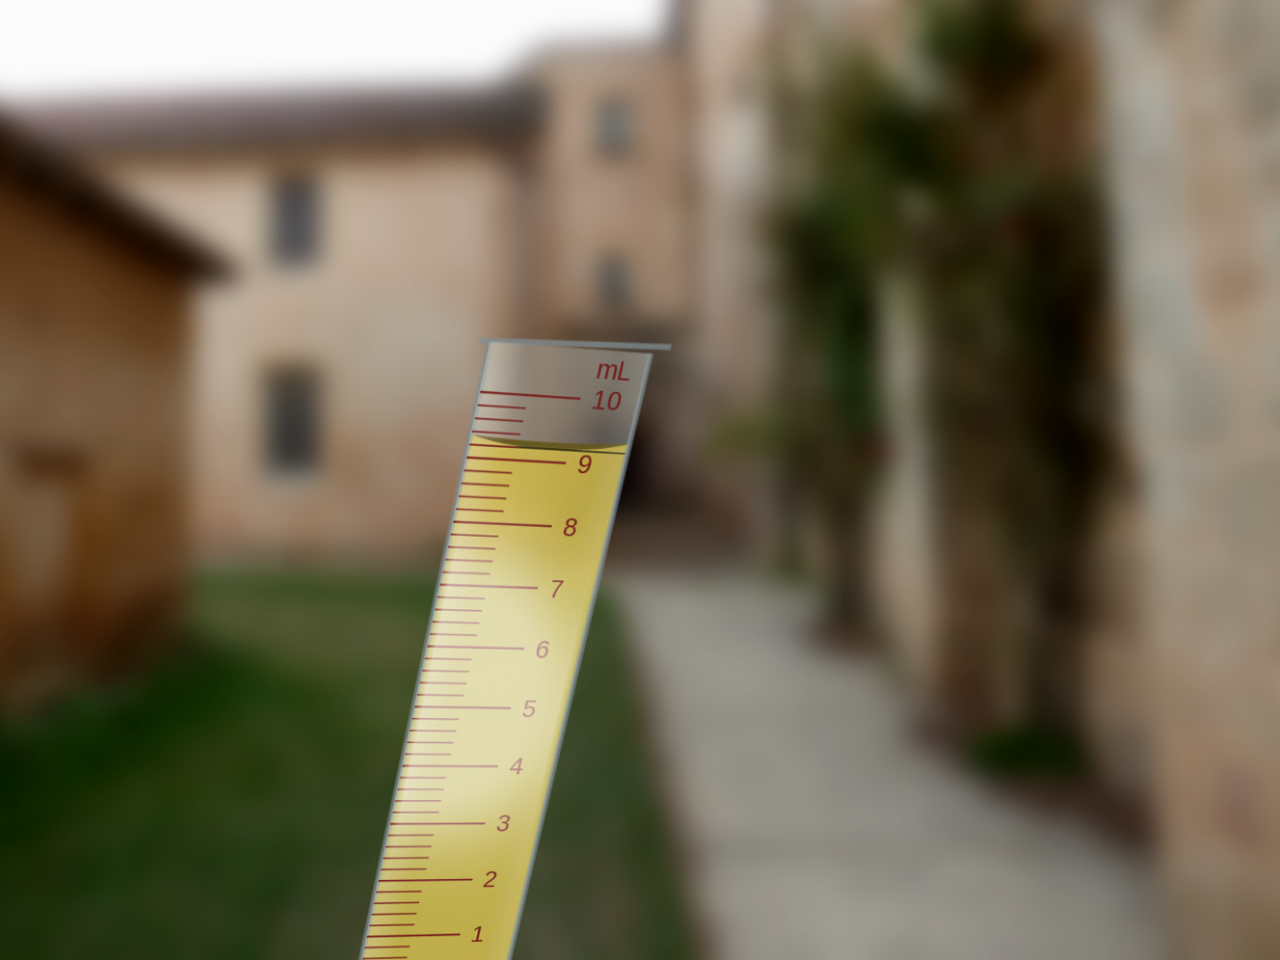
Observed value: 9.2 mL
